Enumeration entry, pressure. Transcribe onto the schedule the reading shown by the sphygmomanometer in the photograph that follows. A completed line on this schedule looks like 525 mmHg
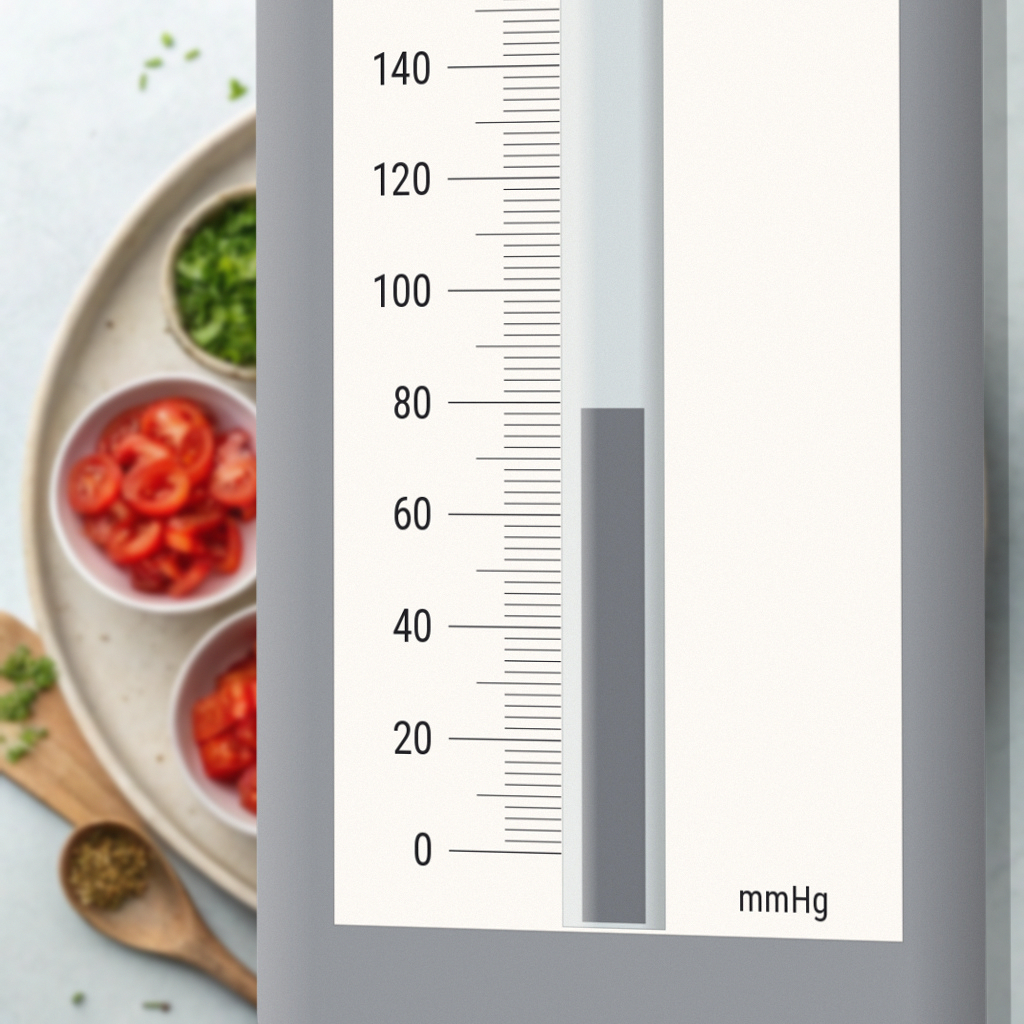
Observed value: 79 mmHg
